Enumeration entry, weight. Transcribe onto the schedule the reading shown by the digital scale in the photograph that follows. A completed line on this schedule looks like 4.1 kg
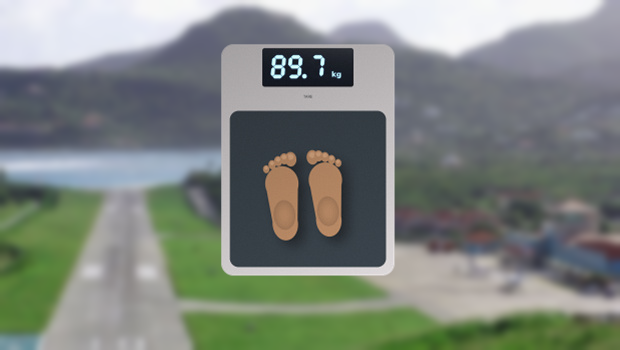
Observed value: 89.7 kg
